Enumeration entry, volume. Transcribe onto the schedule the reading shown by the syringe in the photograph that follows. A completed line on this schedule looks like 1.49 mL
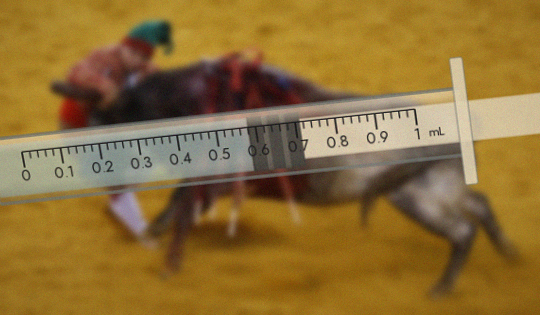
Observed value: 0.58 mL
